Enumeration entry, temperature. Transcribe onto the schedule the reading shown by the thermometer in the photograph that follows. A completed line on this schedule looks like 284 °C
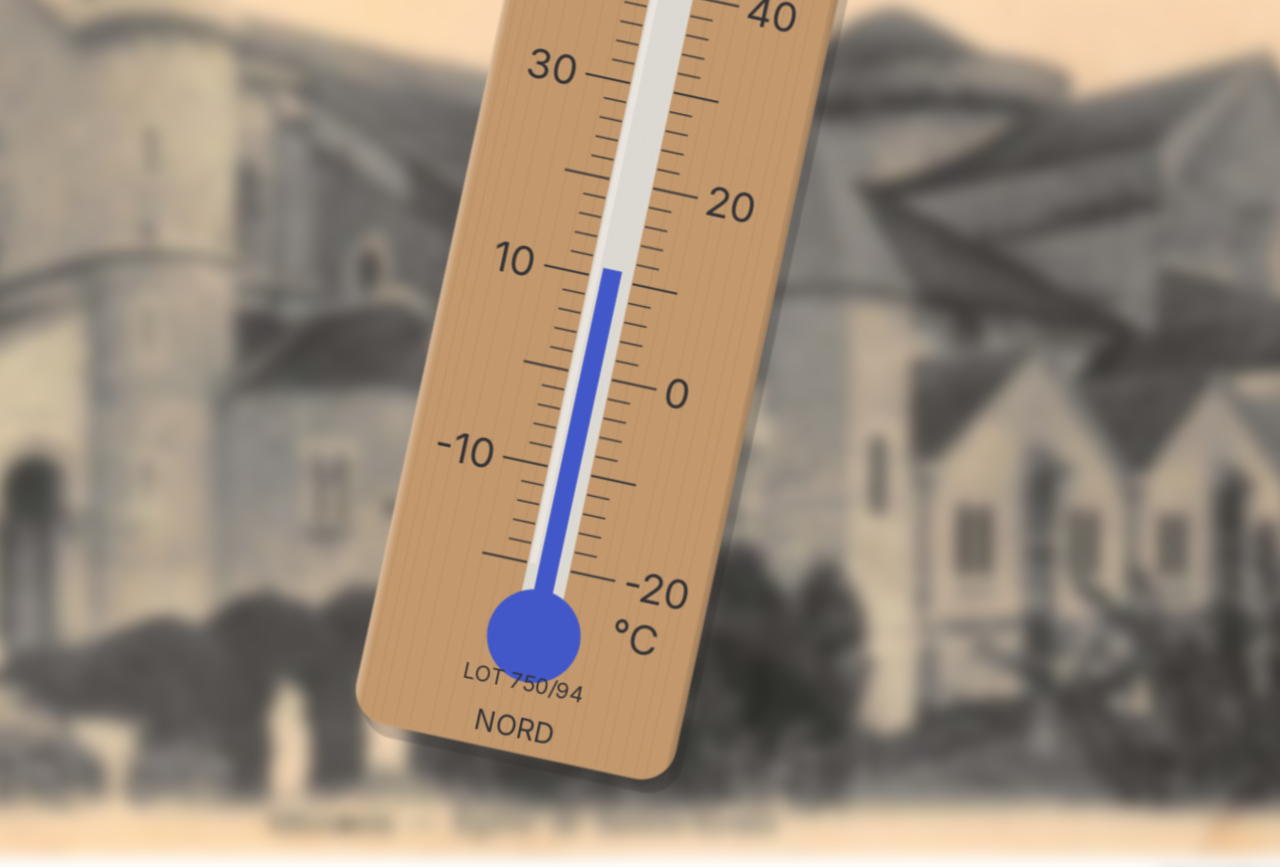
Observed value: 11 °C
